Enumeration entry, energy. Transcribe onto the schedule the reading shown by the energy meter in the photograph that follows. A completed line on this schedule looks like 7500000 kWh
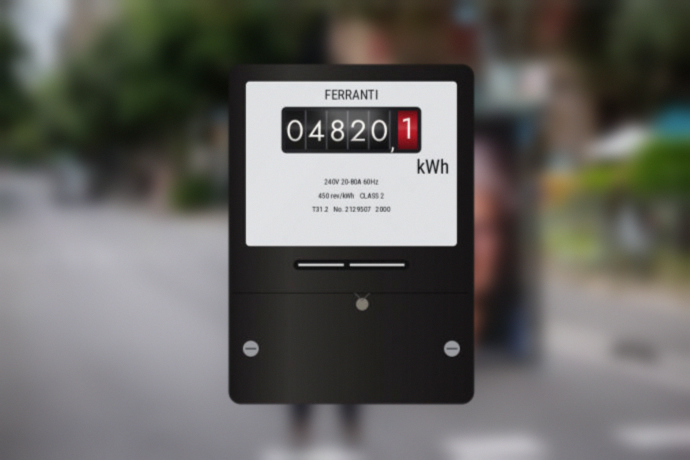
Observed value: 4820.1 kWh
